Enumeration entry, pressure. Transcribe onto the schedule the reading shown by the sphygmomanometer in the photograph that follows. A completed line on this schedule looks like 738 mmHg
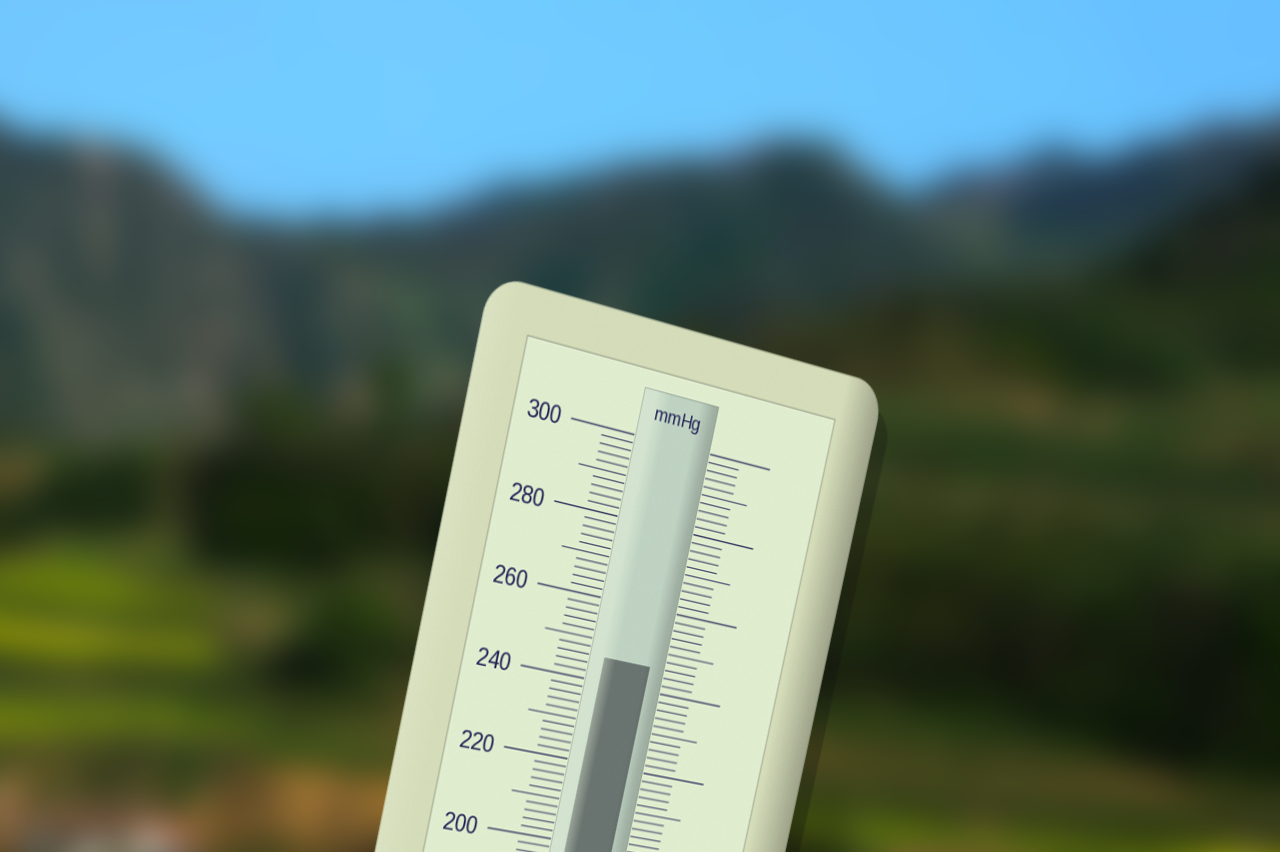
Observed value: 246 mmHg
